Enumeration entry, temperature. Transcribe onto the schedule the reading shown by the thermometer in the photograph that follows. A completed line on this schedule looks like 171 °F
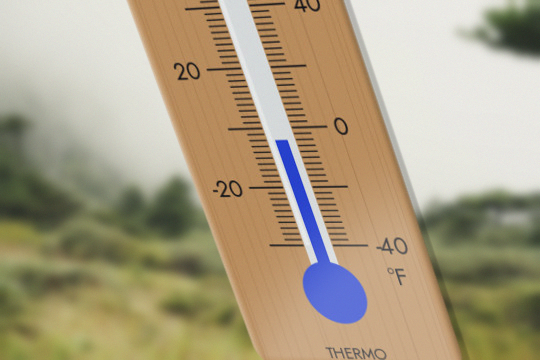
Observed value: -4 °F
